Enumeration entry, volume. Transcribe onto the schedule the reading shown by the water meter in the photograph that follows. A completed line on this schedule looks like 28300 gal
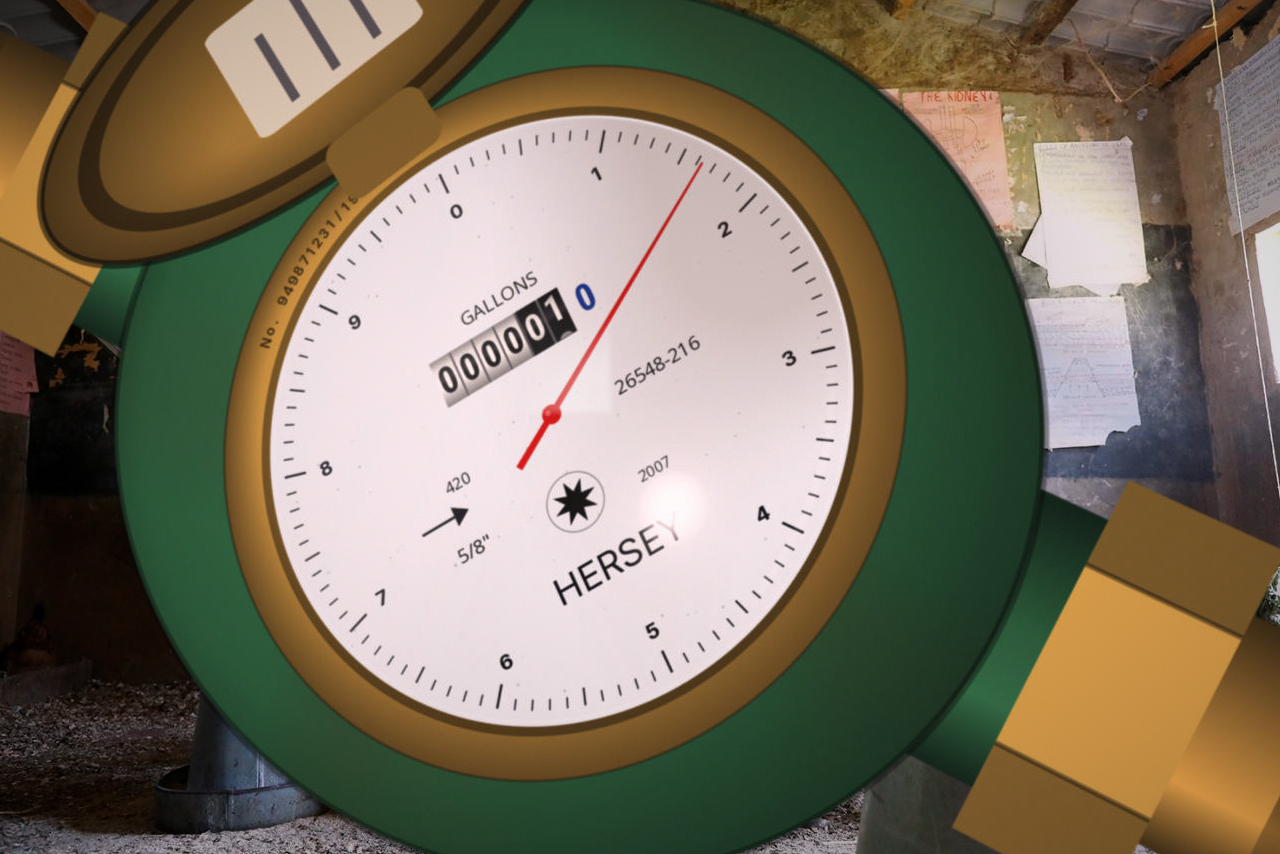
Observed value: 11.6 gal
